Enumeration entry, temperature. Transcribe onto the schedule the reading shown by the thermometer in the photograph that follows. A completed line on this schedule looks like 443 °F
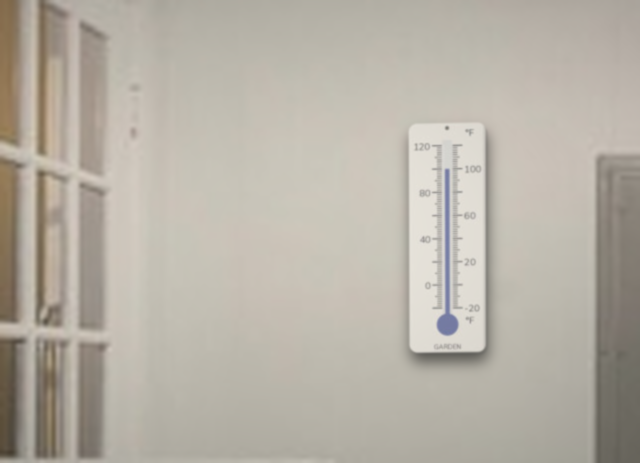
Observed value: 100 °F
